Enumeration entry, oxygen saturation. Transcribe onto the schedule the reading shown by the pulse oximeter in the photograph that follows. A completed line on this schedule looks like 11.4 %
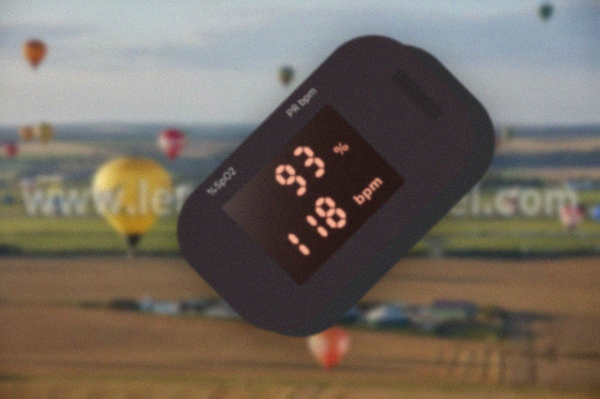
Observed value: 93 %
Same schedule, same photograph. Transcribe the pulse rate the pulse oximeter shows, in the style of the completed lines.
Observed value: 118 bpm
